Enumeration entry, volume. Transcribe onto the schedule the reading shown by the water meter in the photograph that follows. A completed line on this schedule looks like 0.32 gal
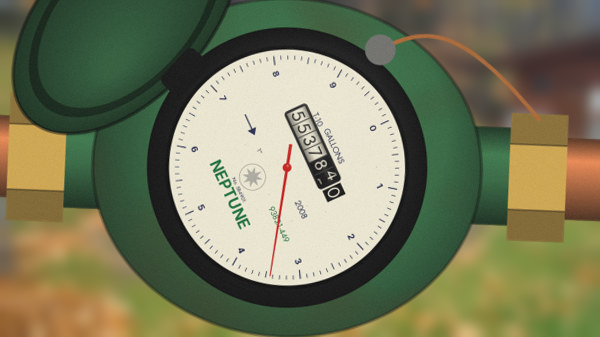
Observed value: 5537843.4 gal
